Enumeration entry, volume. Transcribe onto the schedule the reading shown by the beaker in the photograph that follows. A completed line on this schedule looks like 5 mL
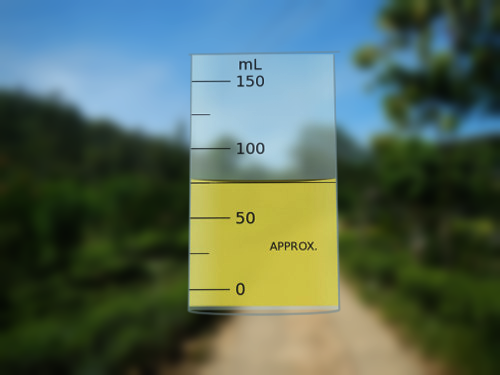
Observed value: 75 mL
